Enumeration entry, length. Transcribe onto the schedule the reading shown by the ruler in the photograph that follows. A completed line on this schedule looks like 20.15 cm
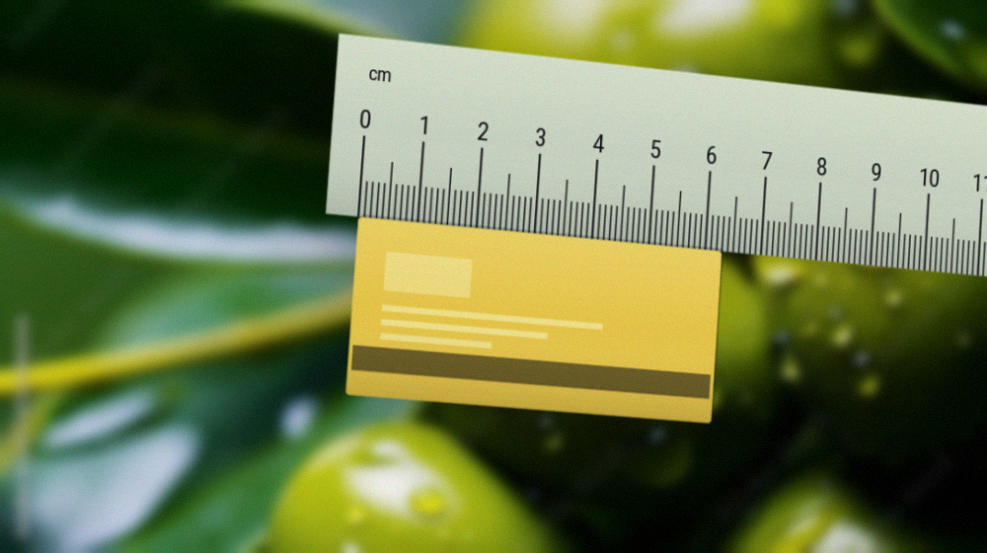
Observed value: 6.3 cm
